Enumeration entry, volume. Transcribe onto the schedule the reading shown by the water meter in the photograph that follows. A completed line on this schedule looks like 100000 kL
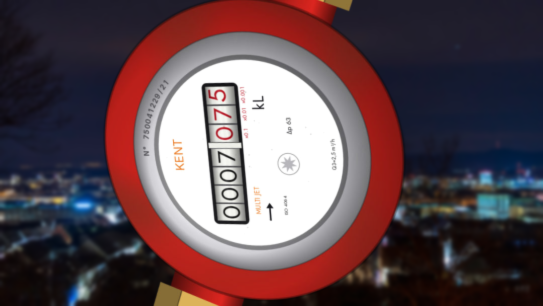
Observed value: 7.075 kL
